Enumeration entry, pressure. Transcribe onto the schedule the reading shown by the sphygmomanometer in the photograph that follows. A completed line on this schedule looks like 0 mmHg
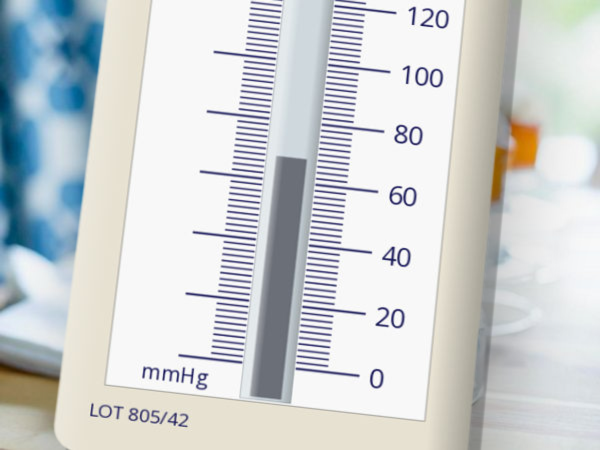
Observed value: 68 mmHg
